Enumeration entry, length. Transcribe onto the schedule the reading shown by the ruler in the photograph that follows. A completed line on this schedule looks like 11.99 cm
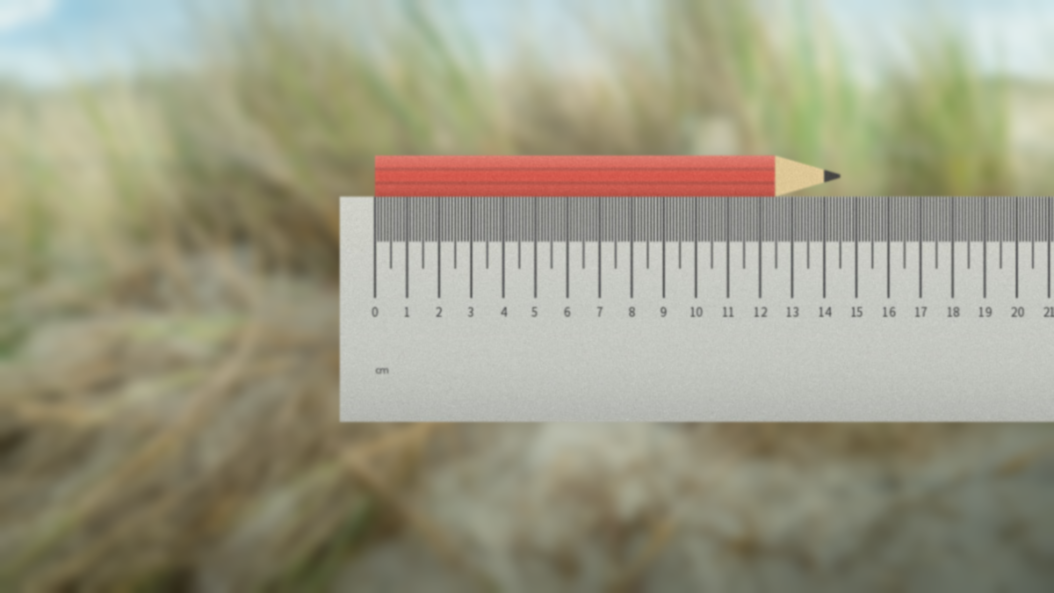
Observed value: 14.5 cm
